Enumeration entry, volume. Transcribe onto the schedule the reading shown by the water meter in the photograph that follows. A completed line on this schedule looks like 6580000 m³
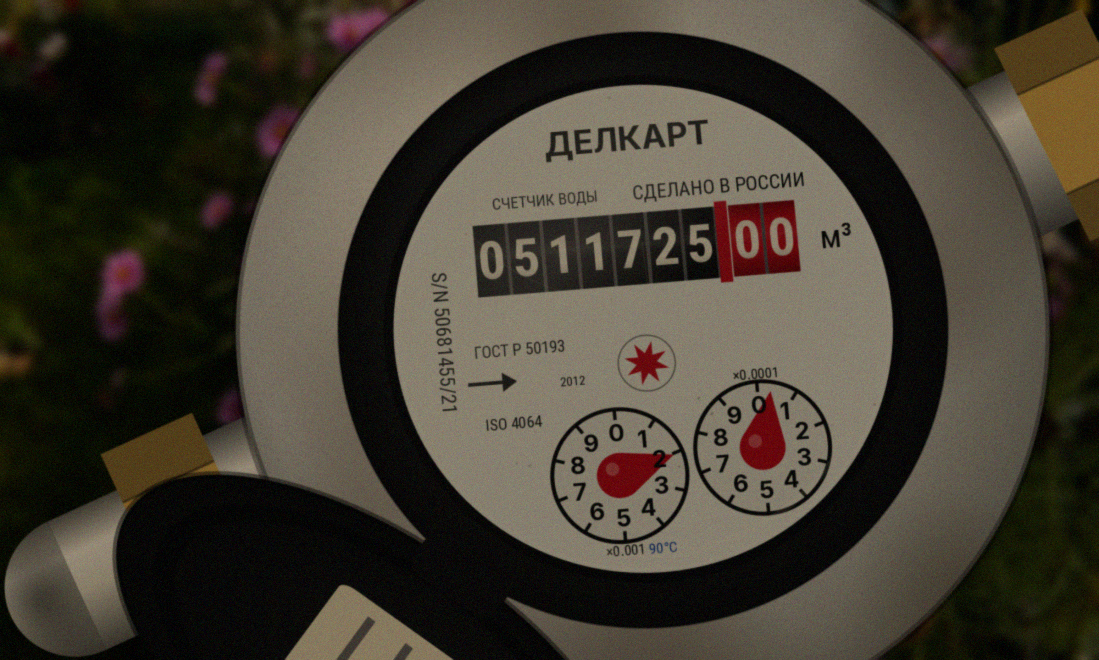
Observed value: 511725.0020 m³
